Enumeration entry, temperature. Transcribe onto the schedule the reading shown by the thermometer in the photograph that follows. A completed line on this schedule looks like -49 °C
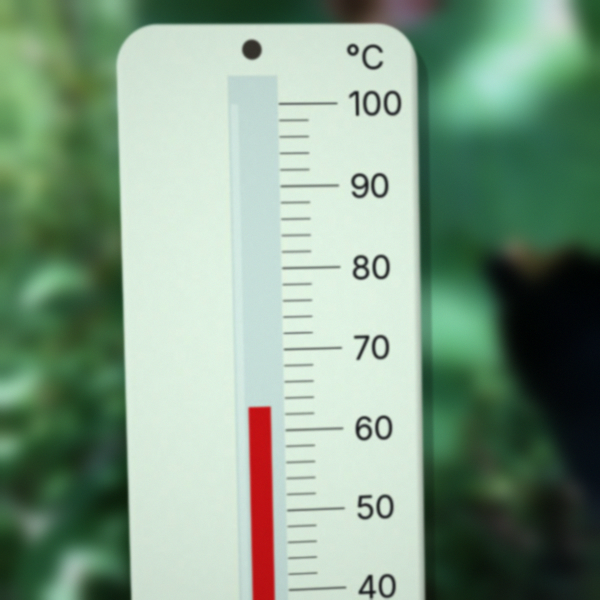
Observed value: 63 °C
